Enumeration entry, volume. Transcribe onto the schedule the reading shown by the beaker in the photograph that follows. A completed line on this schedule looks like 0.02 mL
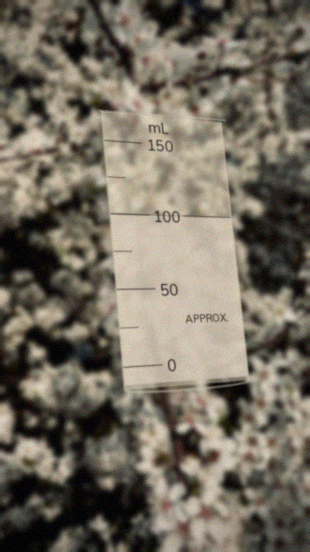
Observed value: 100 mL
